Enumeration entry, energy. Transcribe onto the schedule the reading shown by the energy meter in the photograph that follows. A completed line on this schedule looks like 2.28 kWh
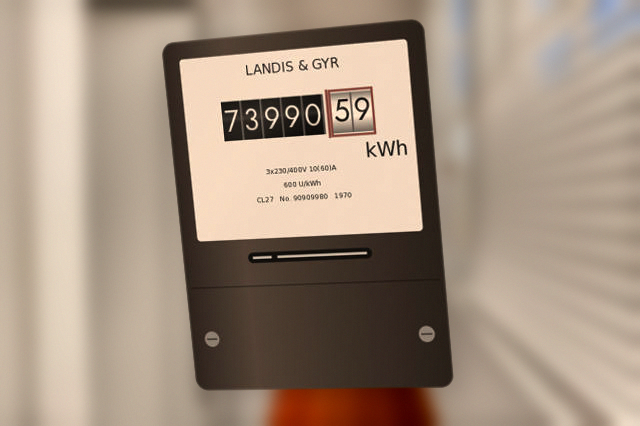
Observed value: 73990.59 kWh
